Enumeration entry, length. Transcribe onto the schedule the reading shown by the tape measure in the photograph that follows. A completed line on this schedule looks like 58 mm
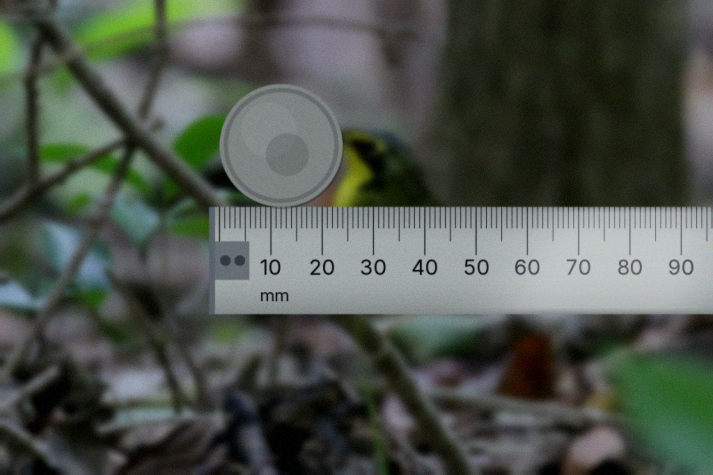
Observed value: 24 mm
